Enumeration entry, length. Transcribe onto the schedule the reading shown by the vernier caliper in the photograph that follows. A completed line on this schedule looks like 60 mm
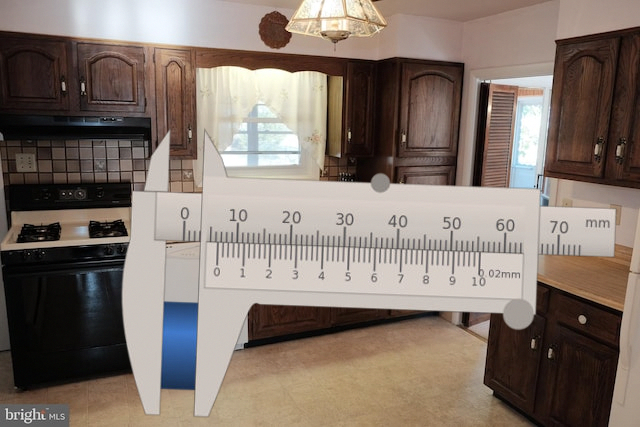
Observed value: 6.4 mm
